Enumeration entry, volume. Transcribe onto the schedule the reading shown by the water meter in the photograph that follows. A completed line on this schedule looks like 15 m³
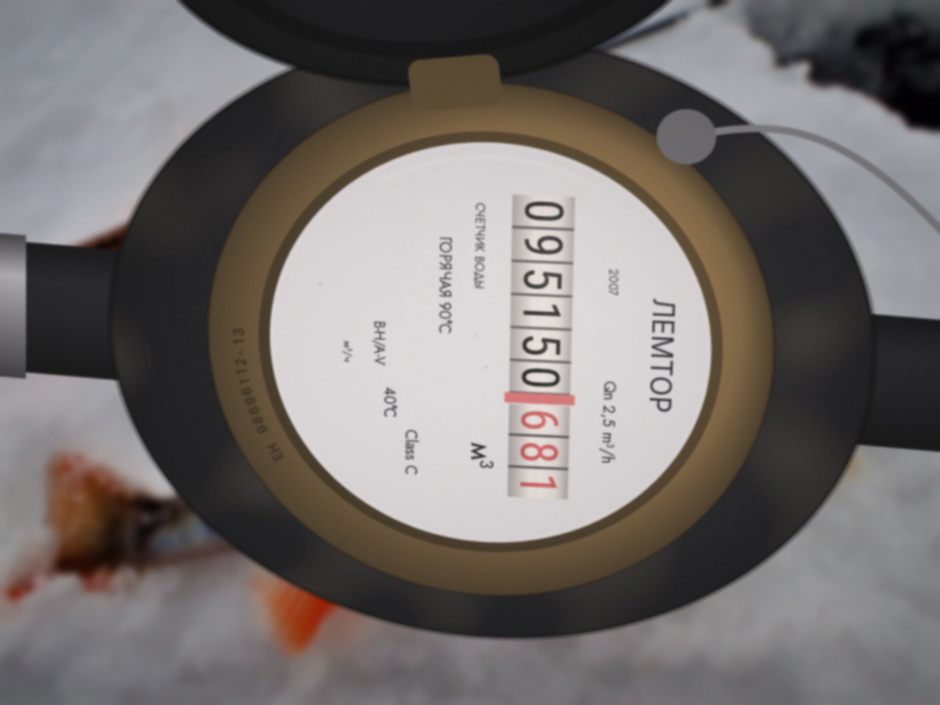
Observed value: 95150.681 m³
